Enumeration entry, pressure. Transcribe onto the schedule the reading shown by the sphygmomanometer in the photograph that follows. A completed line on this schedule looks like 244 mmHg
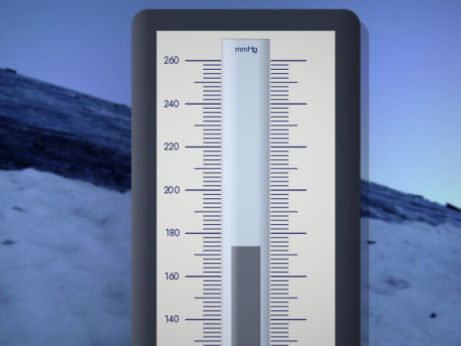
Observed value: 174 mmHg
